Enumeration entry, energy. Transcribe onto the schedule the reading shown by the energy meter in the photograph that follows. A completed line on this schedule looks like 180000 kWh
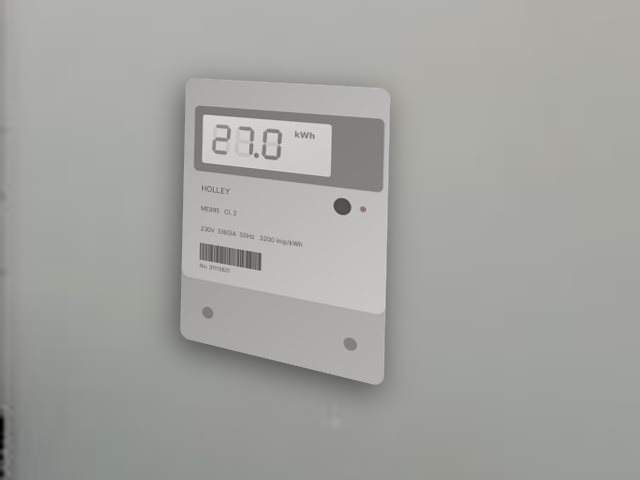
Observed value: 27.0 kWh
